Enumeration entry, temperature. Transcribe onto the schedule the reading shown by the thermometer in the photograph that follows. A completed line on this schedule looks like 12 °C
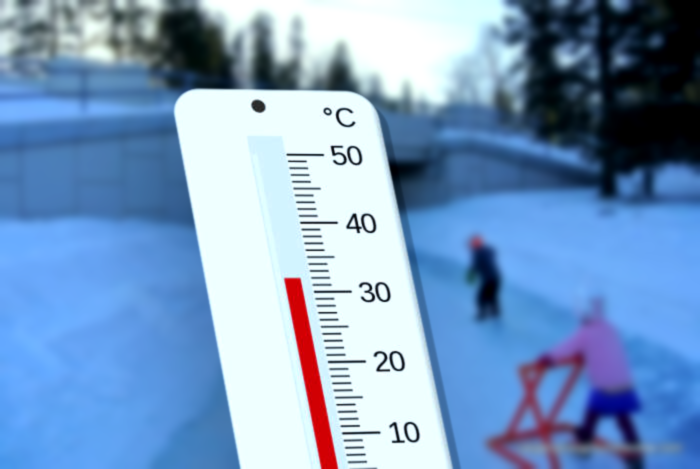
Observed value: 32 °C
